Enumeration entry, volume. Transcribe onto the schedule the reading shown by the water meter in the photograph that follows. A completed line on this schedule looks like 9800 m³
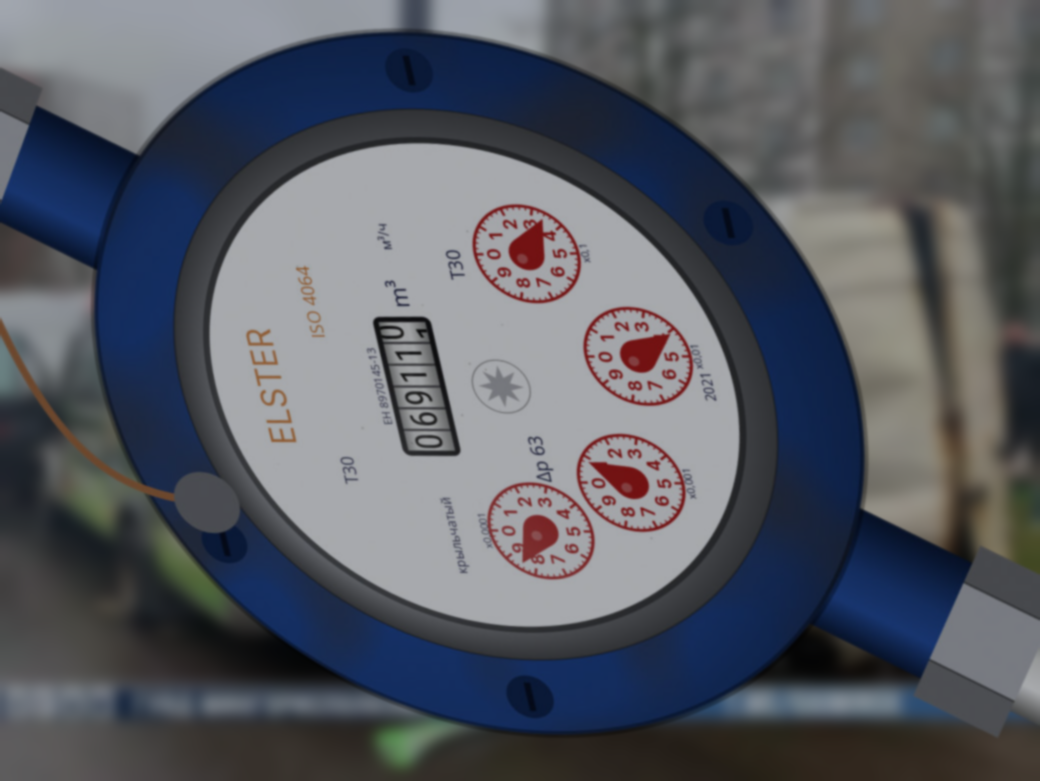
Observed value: 69110.3408 m³
